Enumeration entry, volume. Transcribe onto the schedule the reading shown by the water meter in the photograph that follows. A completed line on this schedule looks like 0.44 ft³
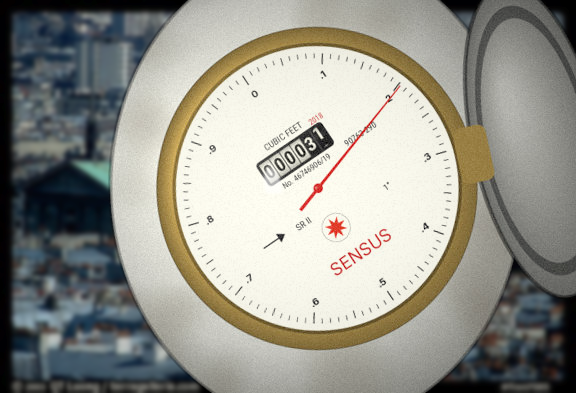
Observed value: 31.20 ft³
